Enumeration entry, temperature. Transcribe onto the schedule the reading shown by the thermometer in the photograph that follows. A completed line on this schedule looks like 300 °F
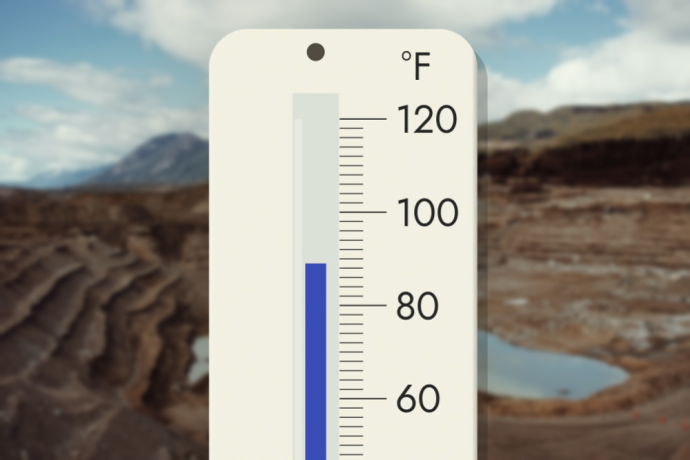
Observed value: 89 °F
